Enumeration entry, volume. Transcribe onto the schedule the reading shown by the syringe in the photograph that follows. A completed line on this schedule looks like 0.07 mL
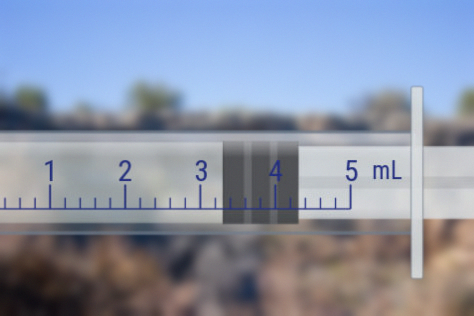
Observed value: 3.3 mL
